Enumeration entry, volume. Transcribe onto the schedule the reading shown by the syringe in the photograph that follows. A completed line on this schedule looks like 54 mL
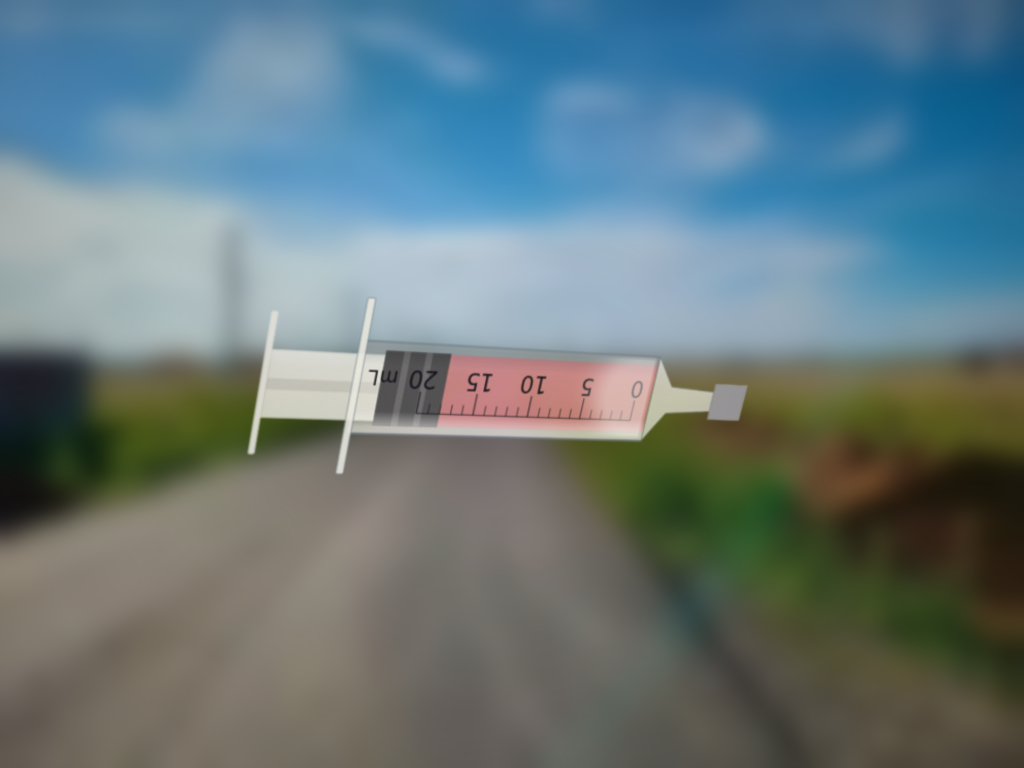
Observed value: 18 mL
